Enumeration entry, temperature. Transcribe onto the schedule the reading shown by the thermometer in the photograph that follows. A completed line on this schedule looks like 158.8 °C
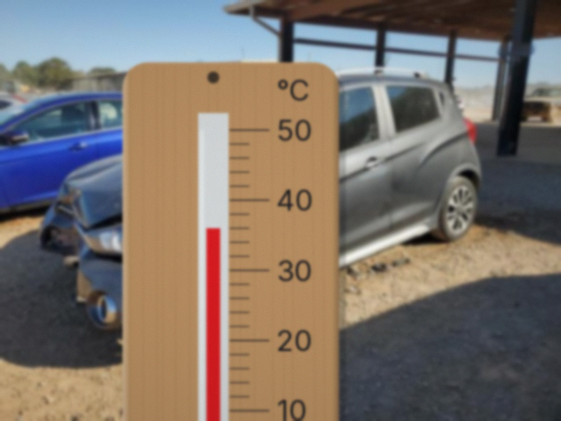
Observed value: 36 °C
